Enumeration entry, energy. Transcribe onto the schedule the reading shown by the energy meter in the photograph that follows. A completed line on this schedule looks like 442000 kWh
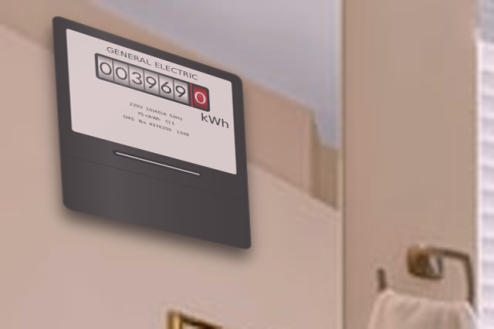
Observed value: 3969.0 kWh
